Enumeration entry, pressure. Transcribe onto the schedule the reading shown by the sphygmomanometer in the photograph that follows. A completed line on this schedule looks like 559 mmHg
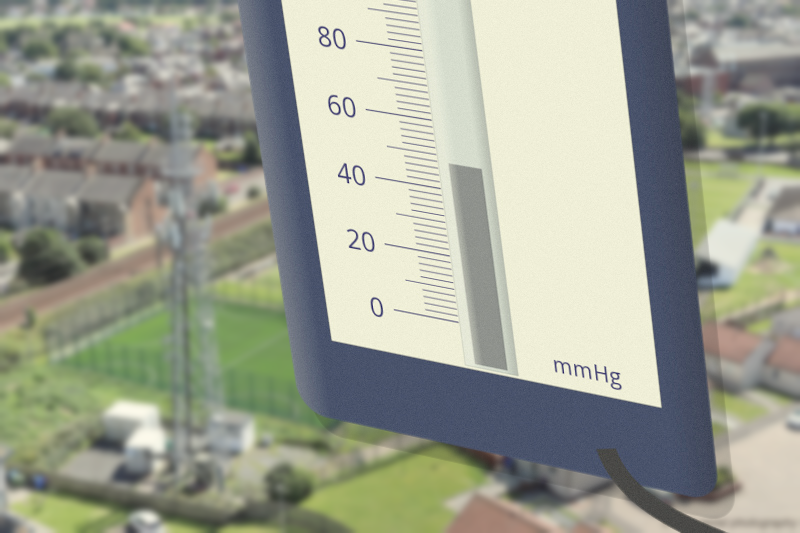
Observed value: 48 mmHg
